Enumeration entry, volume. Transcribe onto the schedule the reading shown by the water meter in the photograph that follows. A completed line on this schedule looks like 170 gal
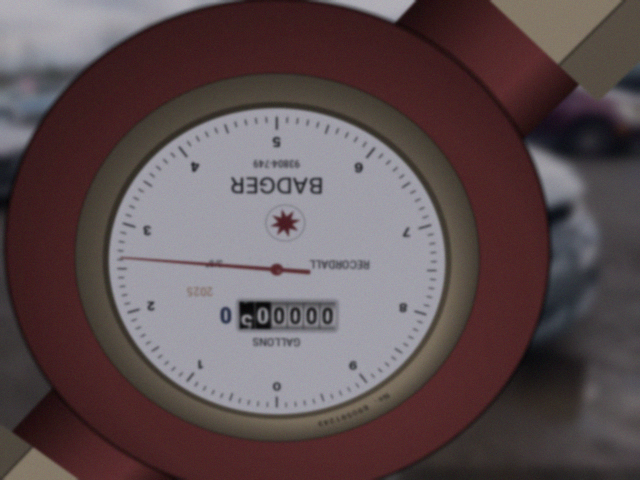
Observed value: 52.6 gal
